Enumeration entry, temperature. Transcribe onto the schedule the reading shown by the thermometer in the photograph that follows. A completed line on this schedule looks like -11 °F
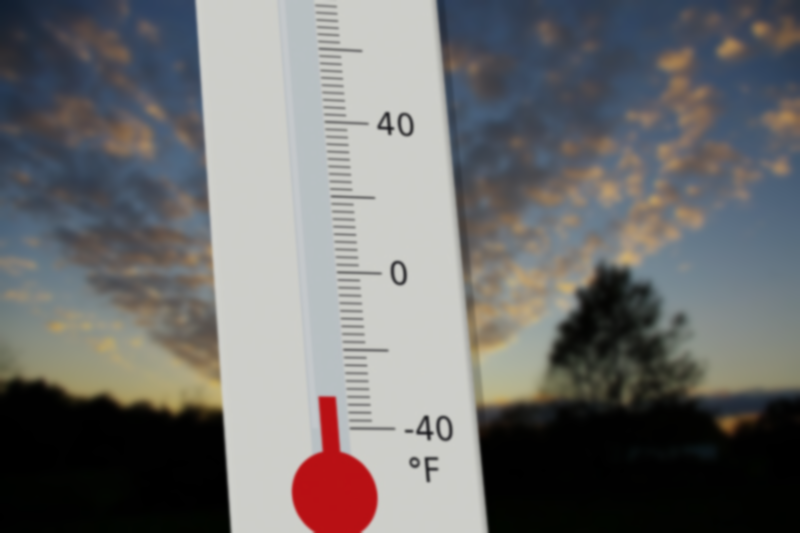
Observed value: -32 °F
